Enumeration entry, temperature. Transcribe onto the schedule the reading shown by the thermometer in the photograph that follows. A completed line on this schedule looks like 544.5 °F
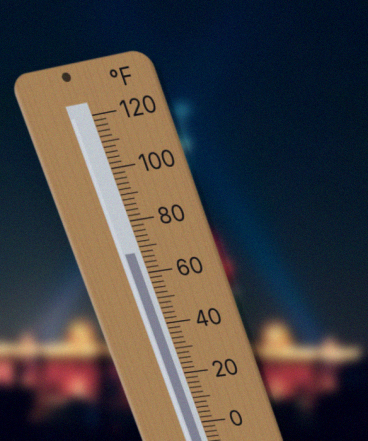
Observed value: 68 °F
